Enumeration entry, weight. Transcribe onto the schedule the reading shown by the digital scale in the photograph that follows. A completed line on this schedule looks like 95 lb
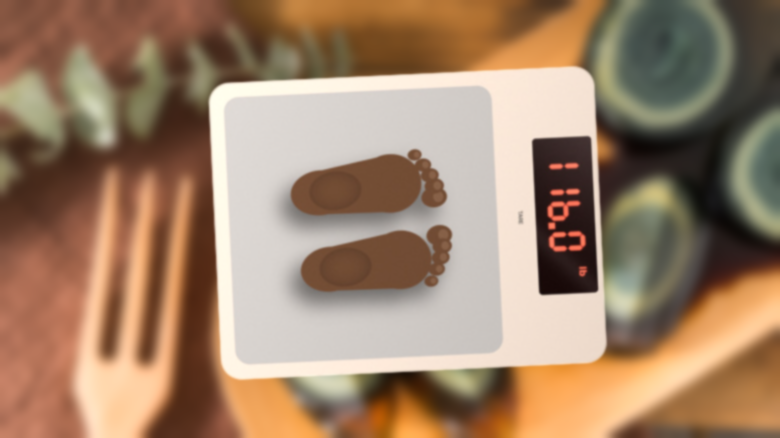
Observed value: 116.0 lb
